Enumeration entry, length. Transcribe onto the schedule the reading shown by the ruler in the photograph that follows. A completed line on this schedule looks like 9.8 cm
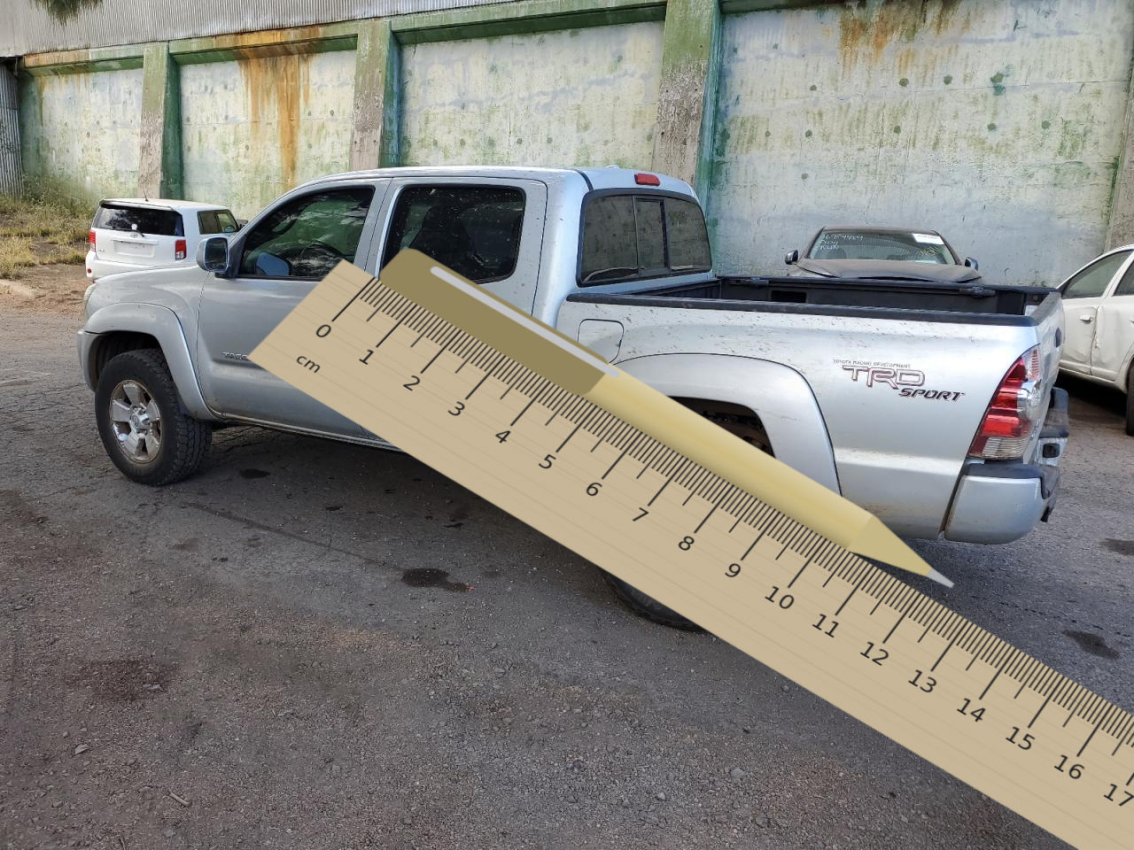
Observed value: 12.4 cm
